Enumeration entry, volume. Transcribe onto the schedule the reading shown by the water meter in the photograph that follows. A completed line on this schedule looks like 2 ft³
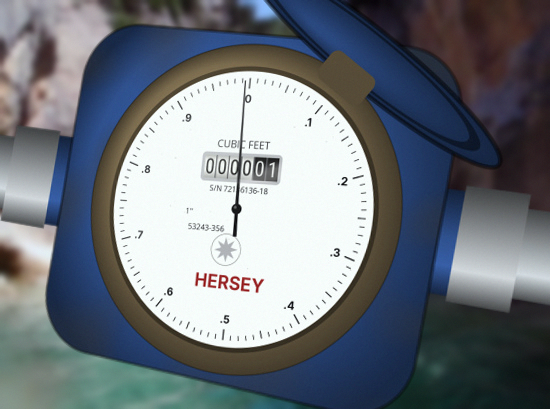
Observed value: 0.99 ft³
